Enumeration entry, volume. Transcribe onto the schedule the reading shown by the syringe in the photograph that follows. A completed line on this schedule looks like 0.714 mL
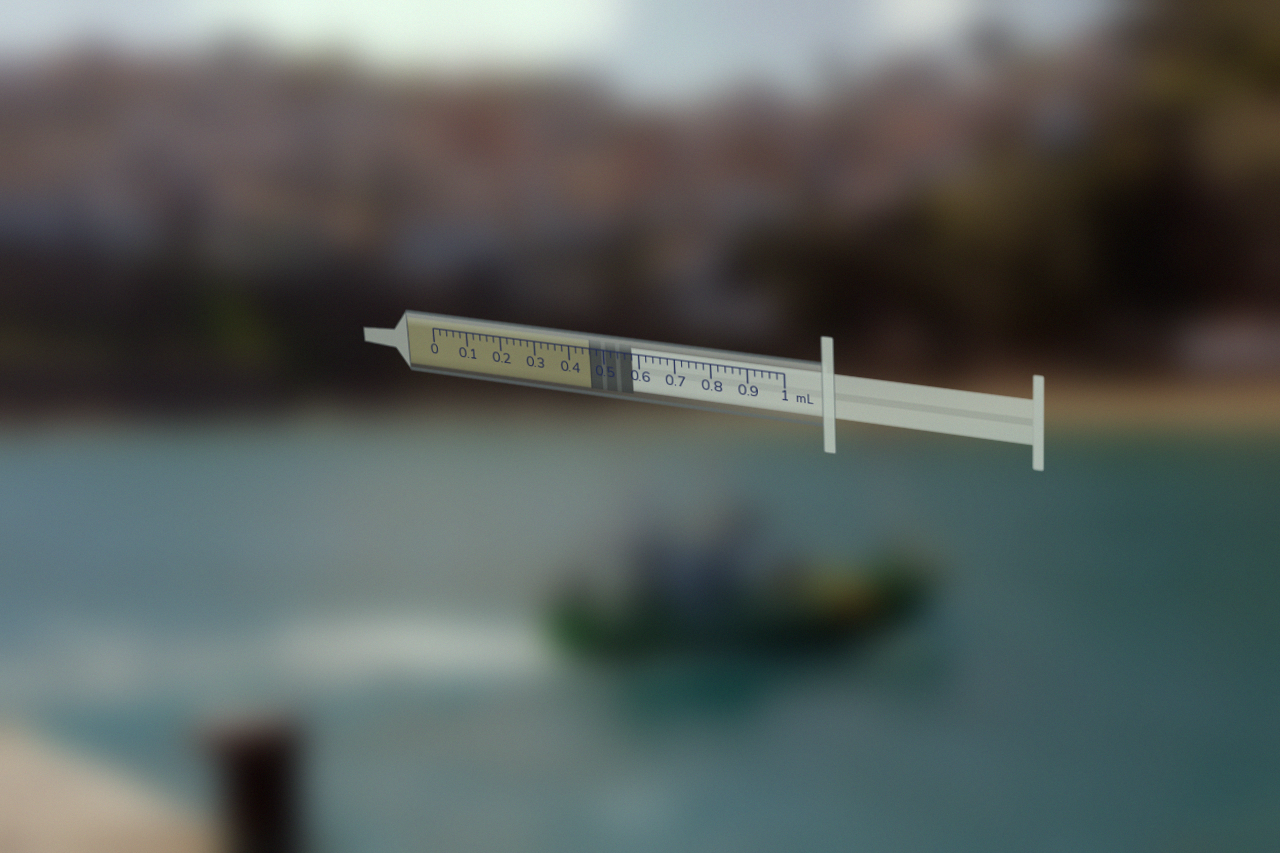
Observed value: 0.46 mL
